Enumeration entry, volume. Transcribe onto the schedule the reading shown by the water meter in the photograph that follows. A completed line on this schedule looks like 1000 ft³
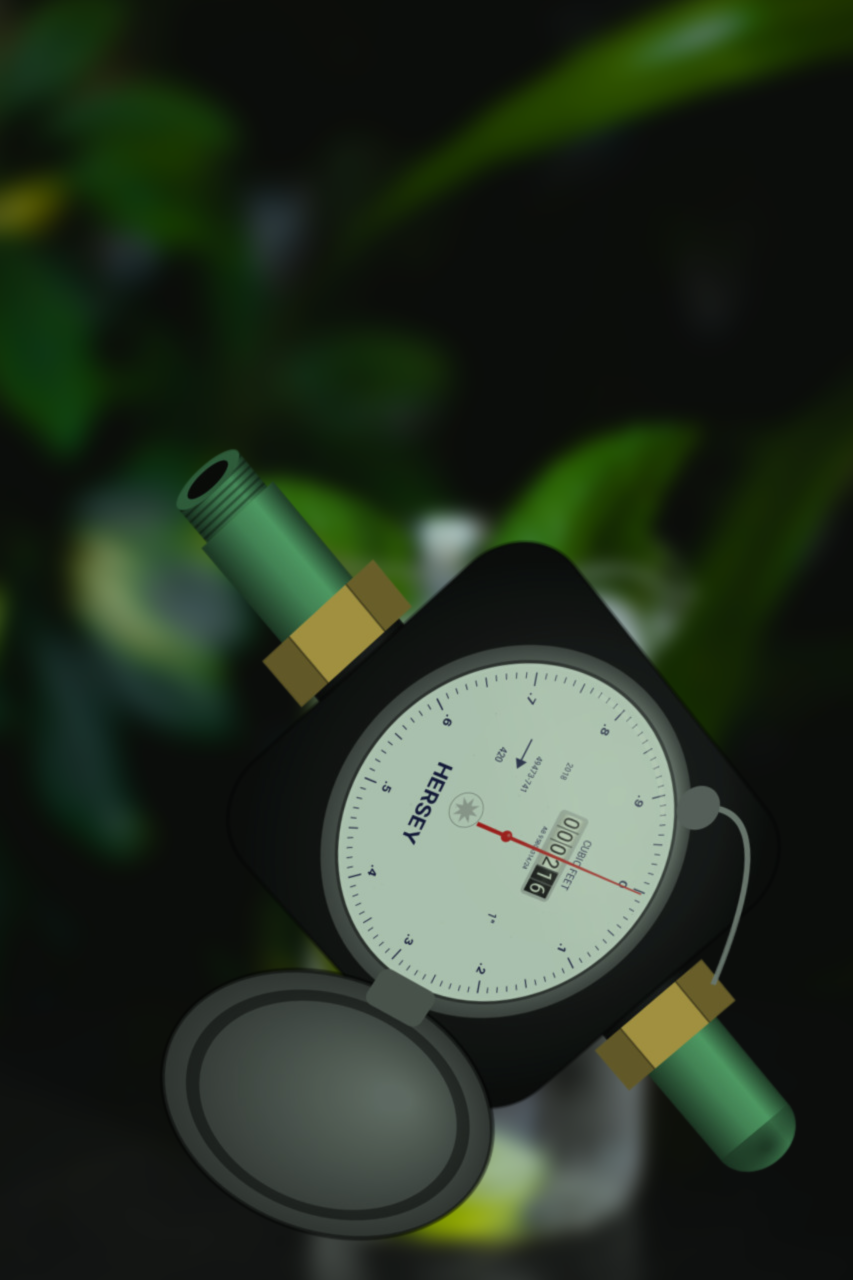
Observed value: 216.00 ft³
